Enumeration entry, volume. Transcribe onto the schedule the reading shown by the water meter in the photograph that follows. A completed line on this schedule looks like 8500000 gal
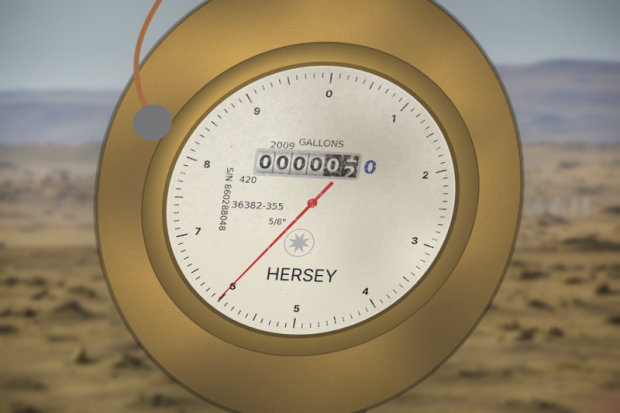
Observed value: 16.0 gal
